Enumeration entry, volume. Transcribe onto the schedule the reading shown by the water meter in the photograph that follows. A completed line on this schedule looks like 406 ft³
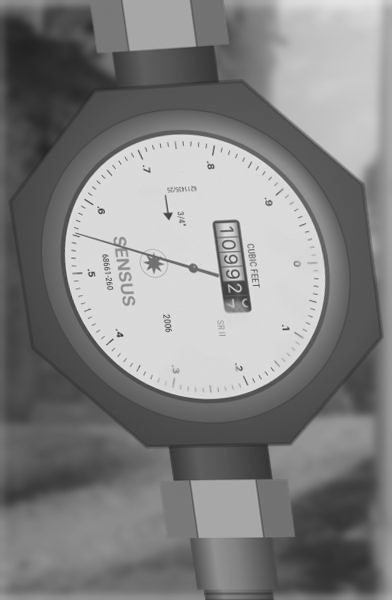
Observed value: 109926.55 ft³
